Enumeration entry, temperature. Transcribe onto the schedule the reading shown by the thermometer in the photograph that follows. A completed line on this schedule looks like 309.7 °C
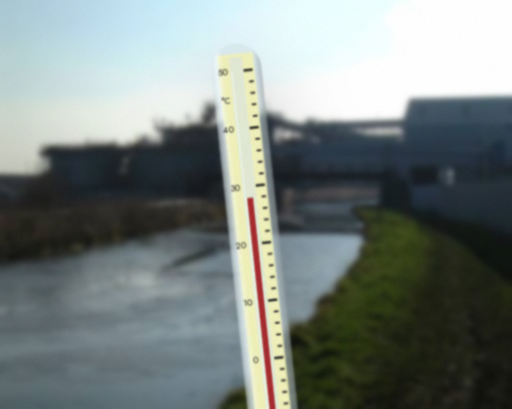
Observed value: 28 °C
